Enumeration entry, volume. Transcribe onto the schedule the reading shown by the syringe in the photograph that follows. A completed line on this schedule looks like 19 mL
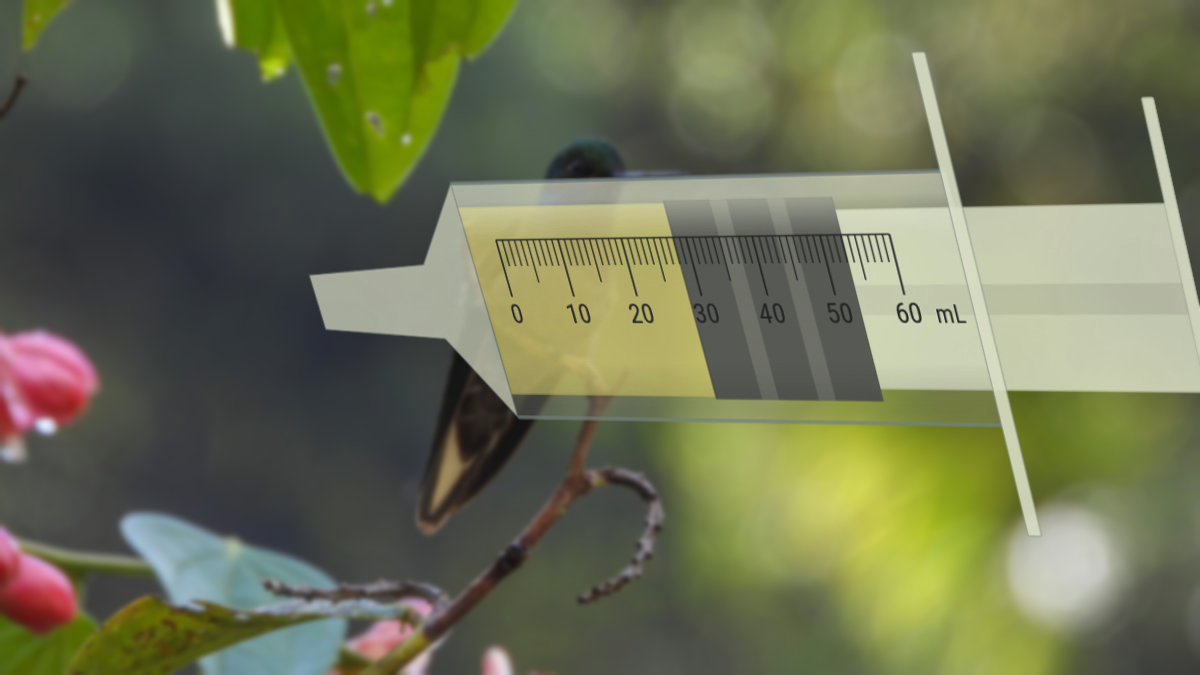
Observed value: 28 mL
